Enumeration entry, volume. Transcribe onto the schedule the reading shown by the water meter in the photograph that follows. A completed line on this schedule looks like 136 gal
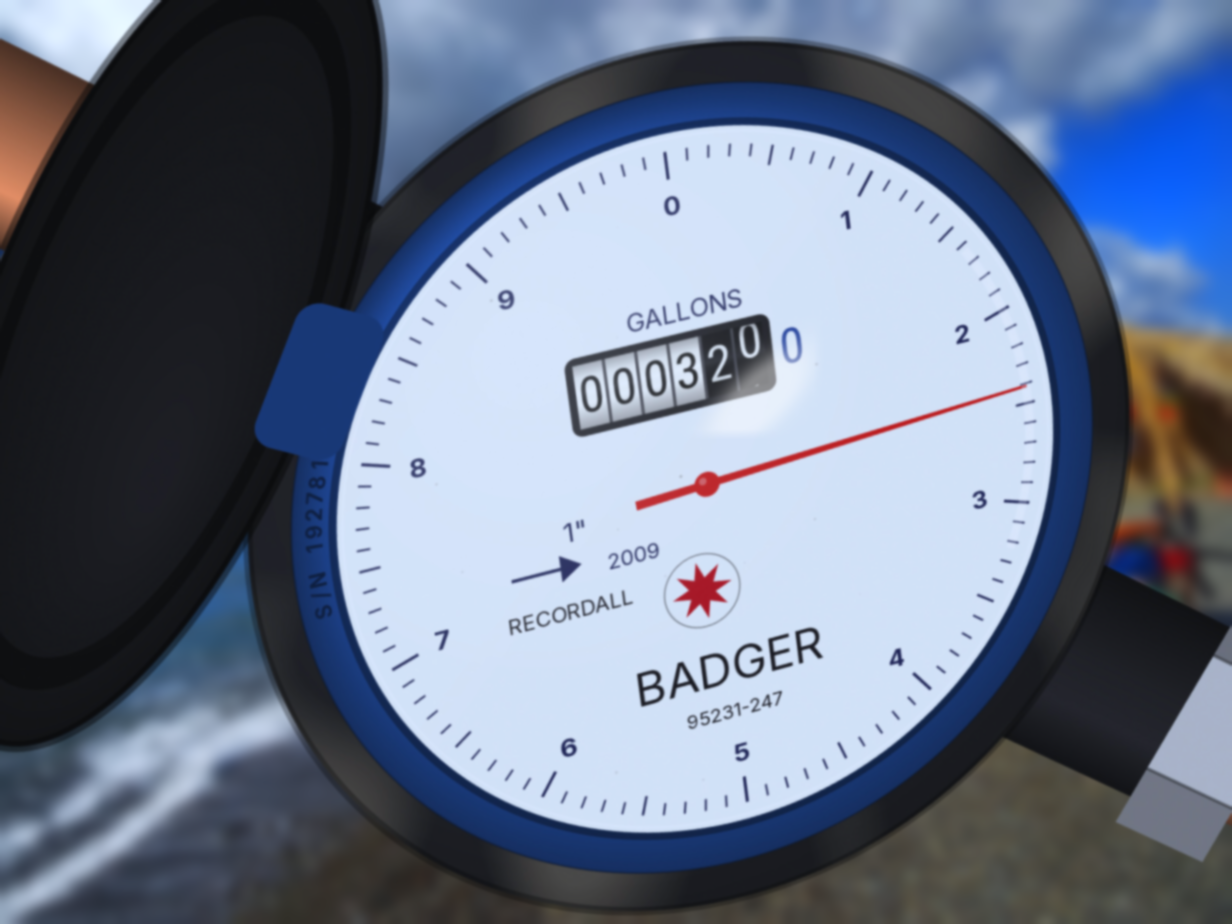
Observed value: 3202.4 gal
